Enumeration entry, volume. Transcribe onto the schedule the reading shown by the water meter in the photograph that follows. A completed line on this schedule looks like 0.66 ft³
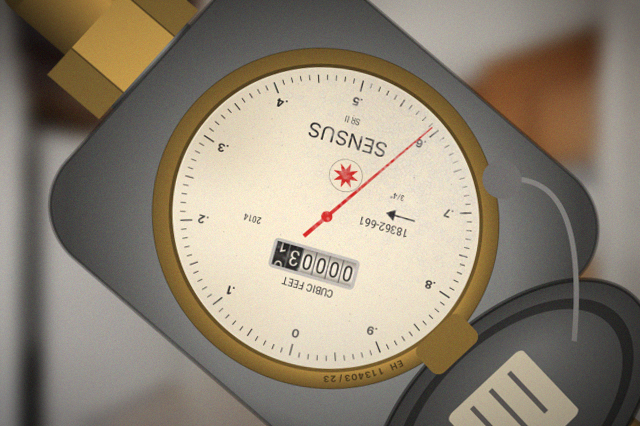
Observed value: 30.59 ft³
